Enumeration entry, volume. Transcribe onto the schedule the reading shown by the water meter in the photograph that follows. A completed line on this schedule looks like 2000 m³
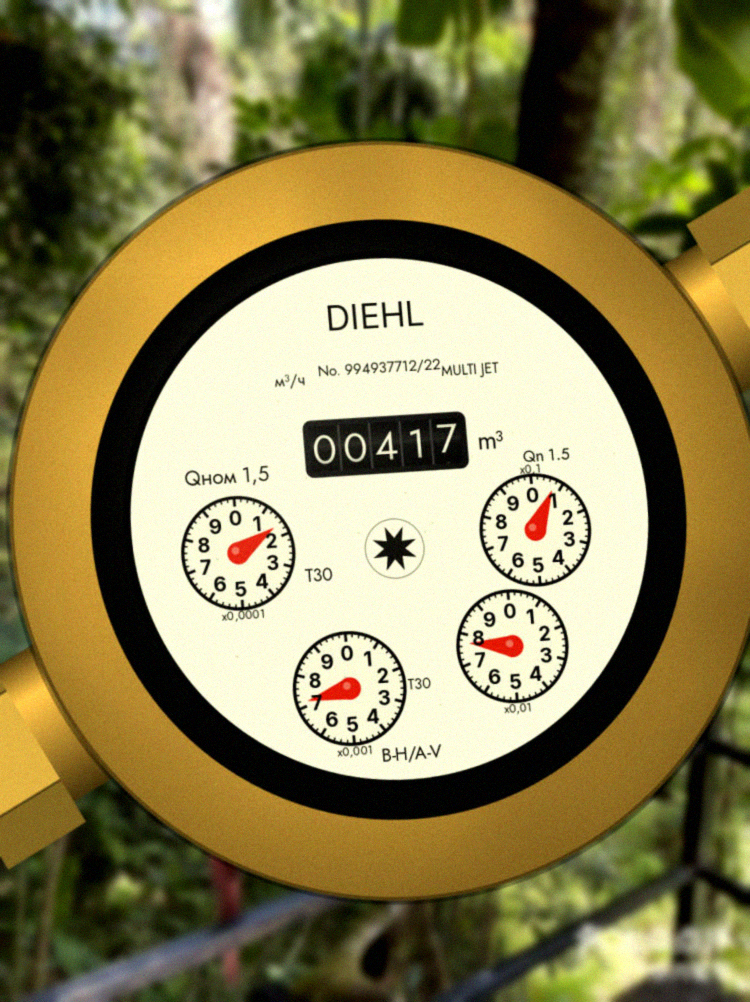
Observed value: 417.0771 m³
